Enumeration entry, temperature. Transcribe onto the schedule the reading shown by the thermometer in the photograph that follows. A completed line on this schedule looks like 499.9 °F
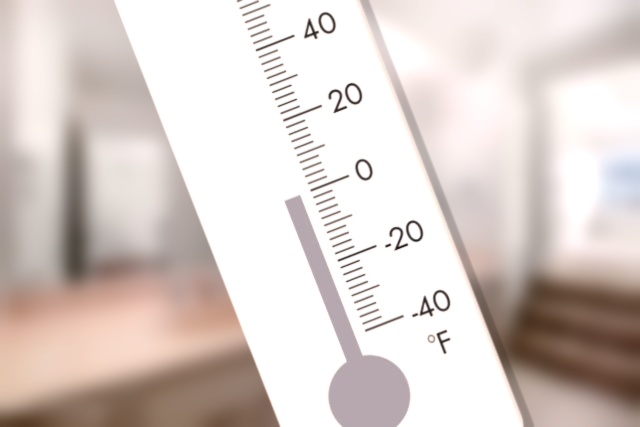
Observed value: 0 °F
